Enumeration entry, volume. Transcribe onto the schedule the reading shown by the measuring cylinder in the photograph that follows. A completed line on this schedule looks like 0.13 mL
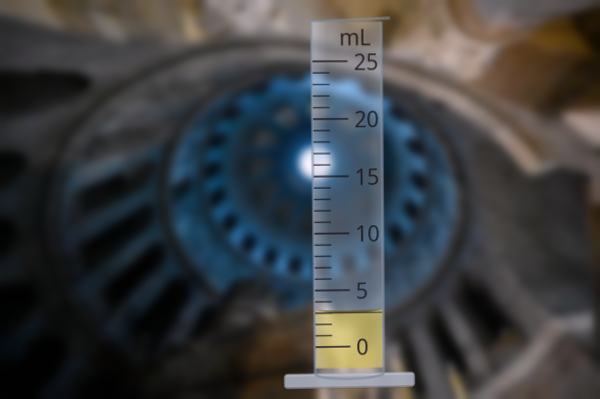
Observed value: 3 mL
